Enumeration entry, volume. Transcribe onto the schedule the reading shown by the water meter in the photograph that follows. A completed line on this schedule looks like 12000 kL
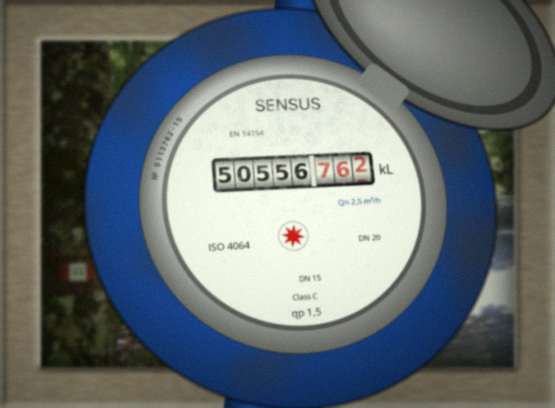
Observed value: 50556.762 kL
